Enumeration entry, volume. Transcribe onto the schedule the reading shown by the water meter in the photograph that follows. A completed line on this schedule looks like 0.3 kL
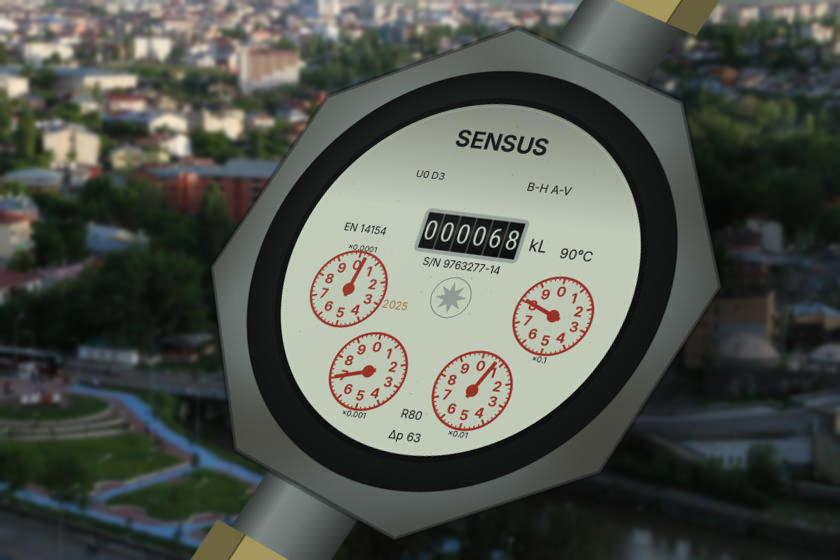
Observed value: 68.8070 kL
